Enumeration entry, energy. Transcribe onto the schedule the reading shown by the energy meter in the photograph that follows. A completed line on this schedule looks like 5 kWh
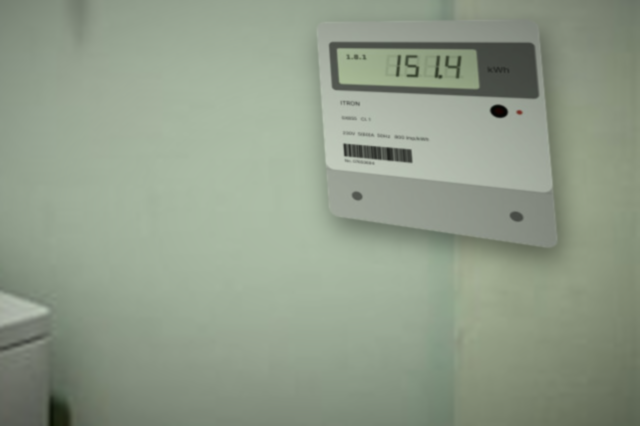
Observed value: 151.4 kWh
